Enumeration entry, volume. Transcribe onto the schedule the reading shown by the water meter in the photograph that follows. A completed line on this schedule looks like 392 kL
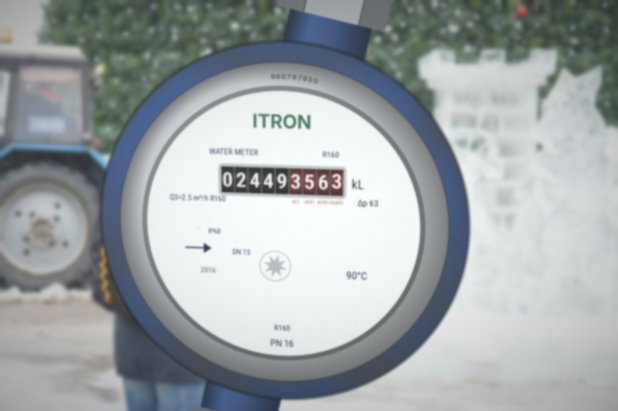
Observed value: 2449.3563 kL
